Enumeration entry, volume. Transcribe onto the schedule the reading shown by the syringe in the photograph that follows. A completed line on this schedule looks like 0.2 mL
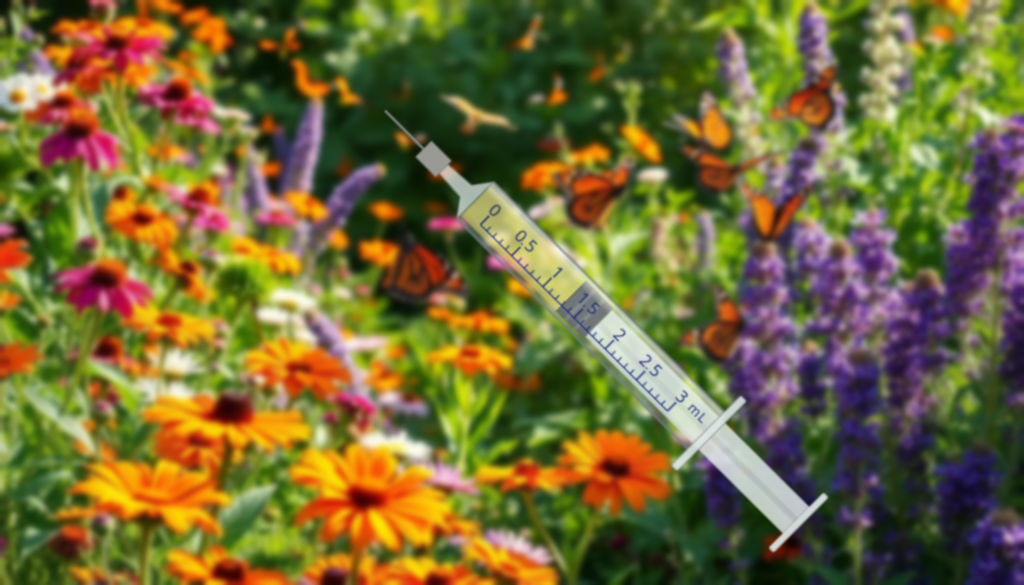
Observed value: 1.3 mL
